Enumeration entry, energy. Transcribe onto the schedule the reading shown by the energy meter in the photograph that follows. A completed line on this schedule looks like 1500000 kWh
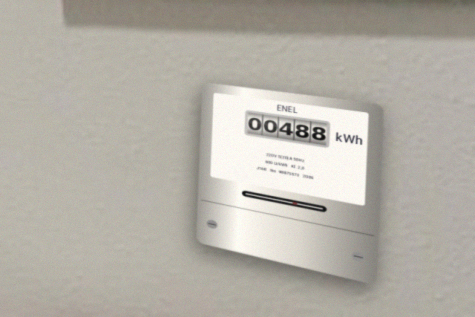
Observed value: 488 kWh
